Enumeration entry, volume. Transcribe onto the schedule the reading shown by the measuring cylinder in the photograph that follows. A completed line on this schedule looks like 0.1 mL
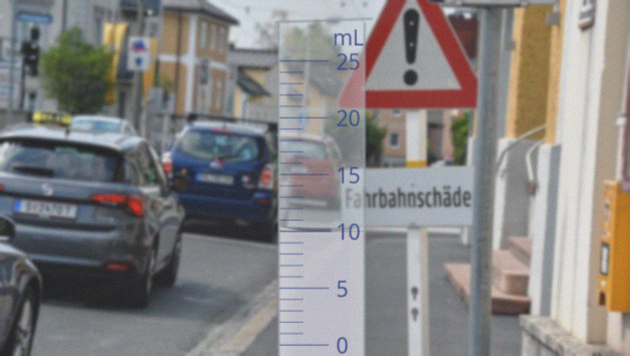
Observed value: 10 mL
